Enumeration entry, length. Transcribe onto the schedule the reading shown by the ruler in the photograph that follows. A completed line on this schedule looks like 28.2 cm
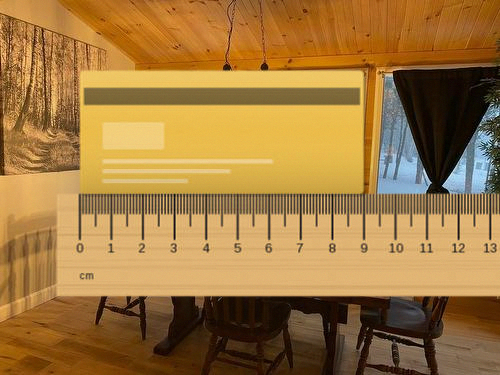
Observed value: 9 cm
